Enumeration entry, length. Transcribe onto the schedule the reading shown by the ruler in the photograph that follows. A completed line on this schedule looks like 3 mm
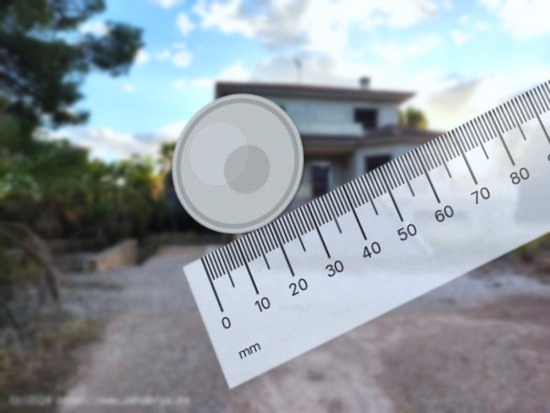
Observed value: 35 mm
